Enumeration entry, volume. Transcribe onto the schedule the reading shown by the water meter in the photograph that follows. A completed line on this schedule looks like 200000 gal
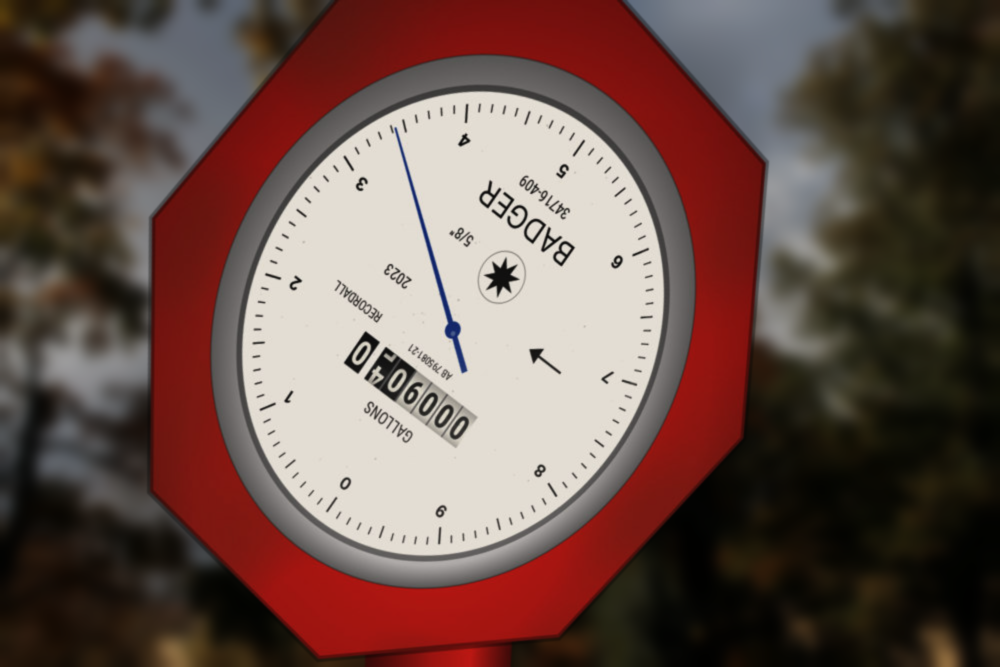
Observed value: 9043.4 gal
